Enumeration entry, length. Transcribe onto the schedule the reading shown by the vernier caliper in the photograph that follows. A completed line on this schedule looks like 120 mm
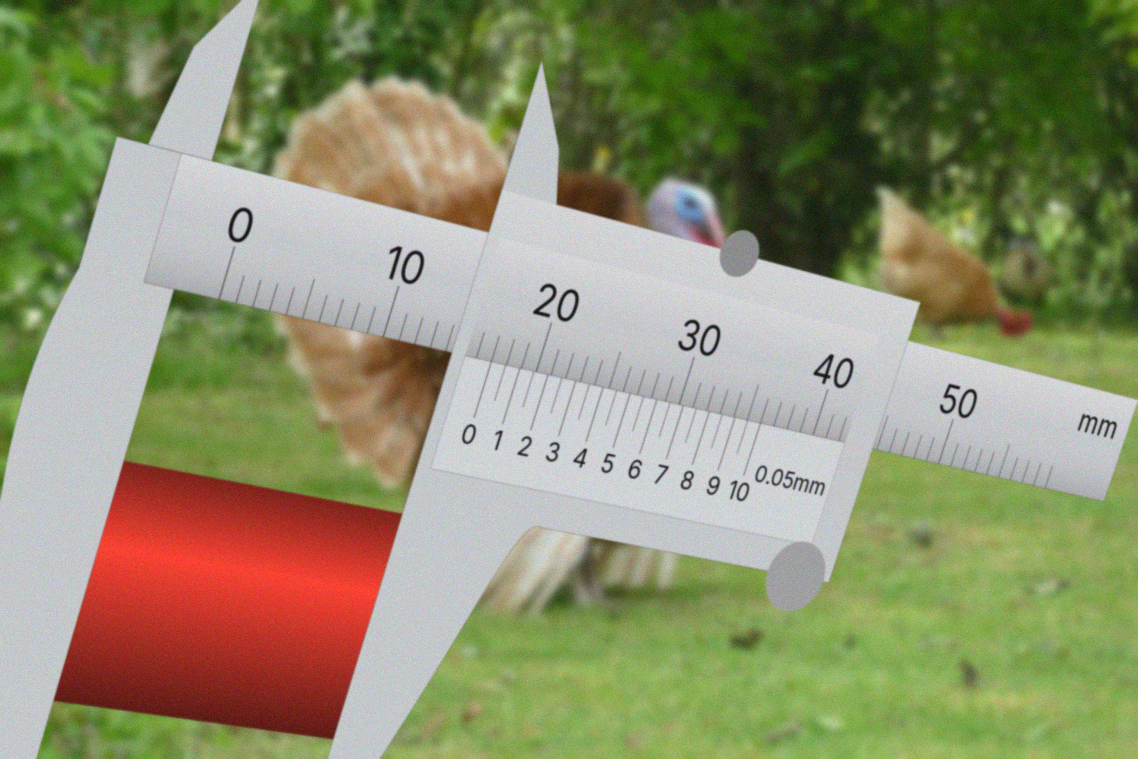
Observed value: 17.0 mm
